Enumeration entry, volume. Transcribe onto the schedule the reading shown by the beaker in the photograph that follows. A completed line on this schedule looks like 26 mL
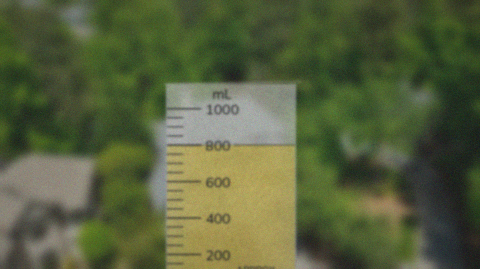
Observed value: 800 mL
